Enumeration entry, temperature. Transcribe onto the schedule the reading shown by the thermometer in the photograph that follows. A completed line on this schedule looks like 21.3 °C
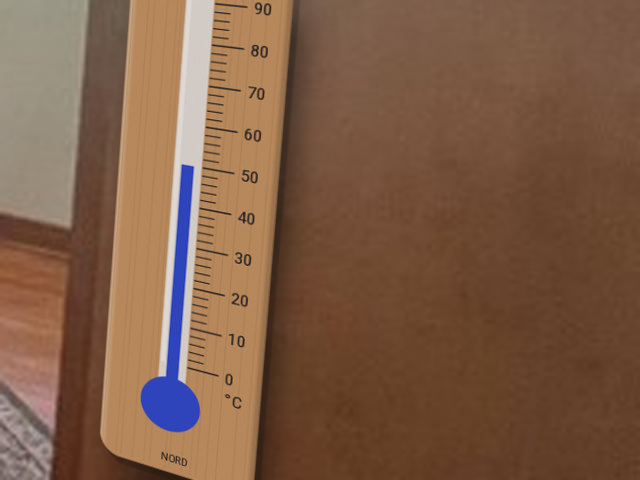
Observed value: 50 °C
